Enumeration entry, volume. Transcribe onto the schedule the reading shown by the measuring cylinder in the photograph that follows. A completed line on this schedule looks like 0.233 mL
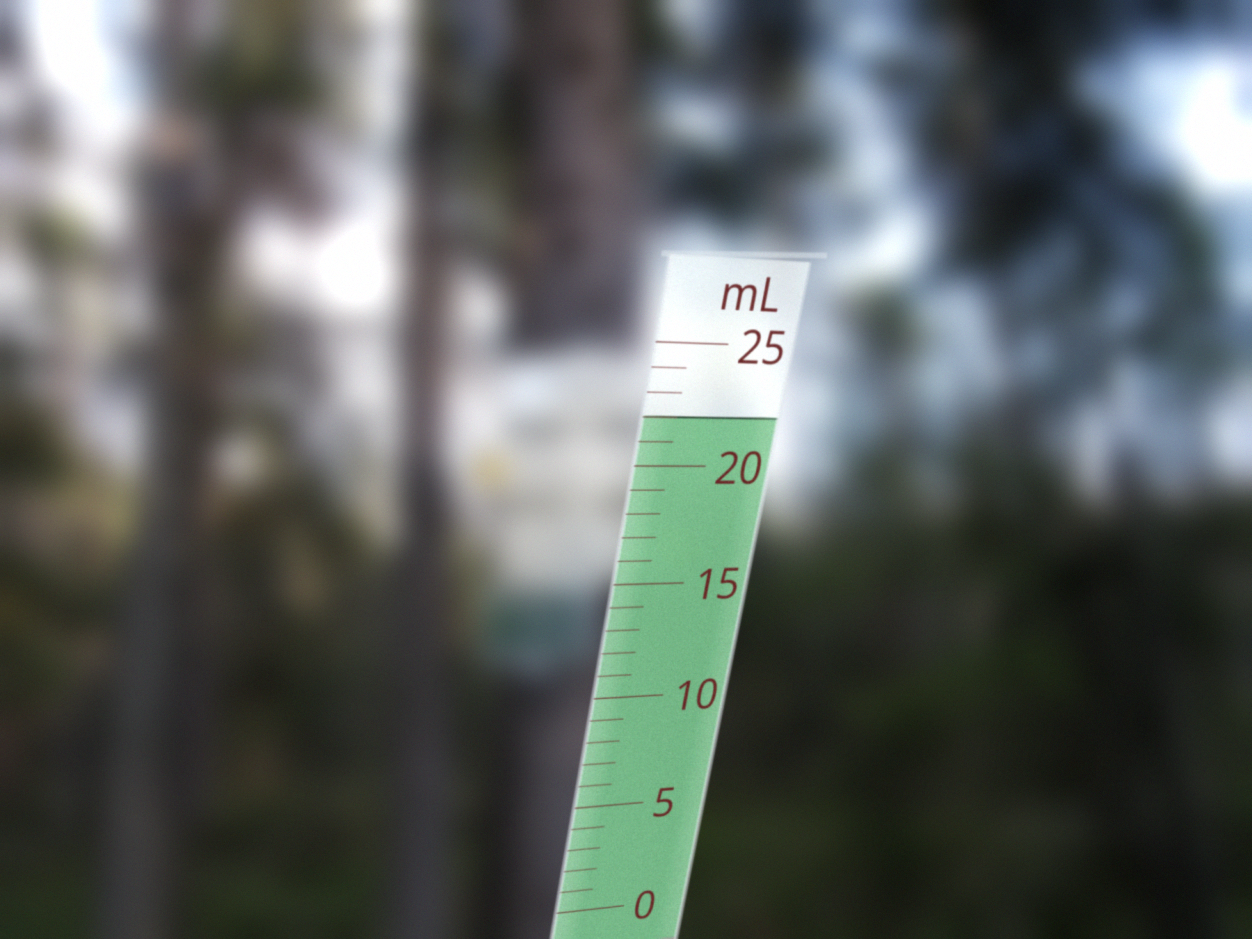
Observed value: 22 mL
